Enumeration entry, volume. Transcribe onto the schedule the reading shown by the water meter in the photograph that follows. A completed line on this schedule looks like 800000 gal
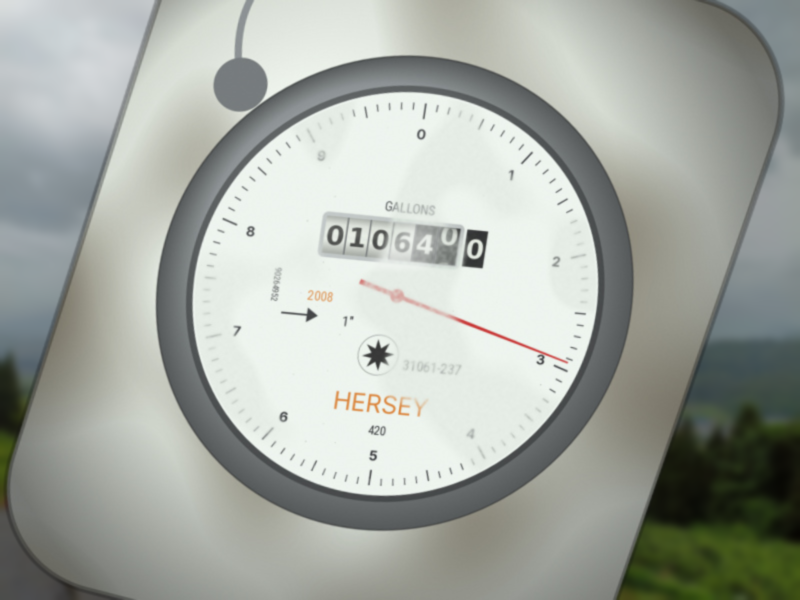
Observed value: 106402.9 gal
